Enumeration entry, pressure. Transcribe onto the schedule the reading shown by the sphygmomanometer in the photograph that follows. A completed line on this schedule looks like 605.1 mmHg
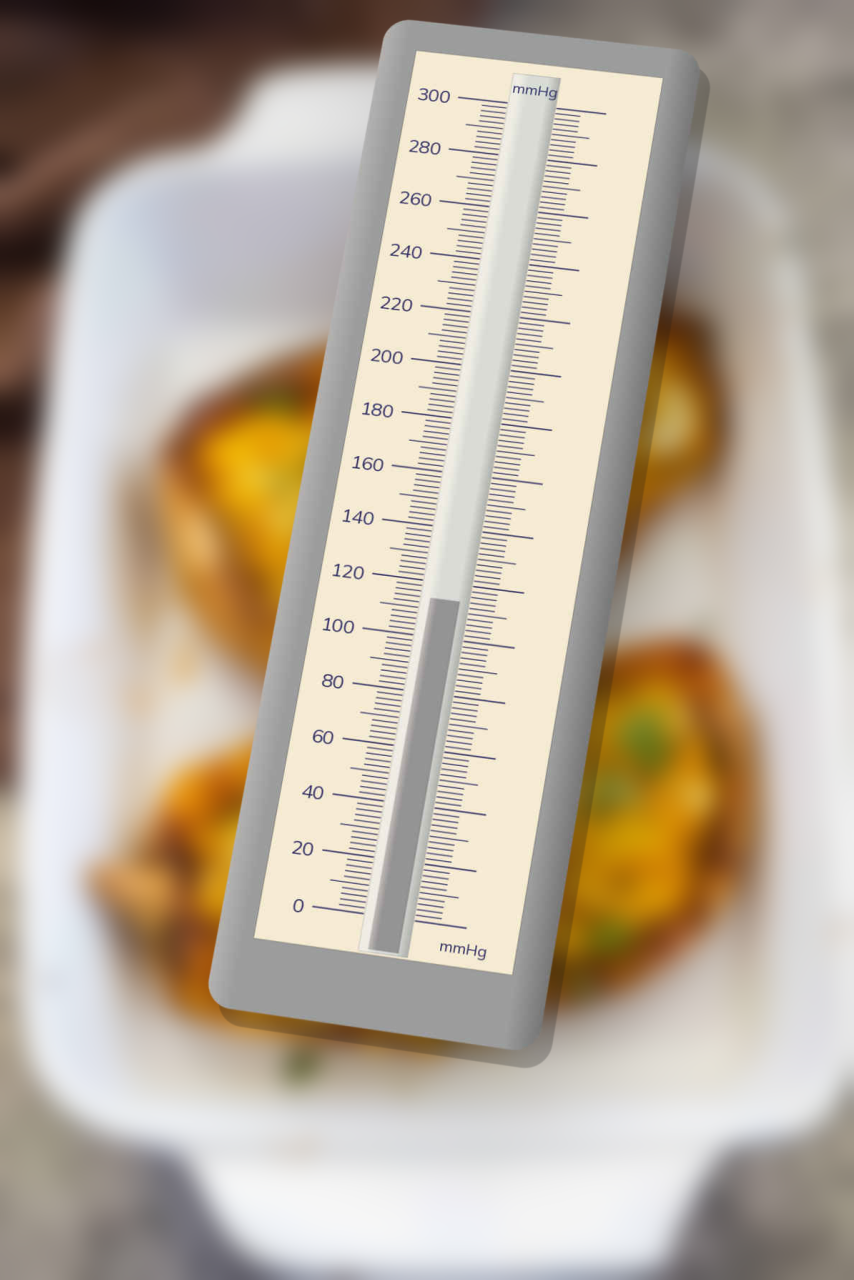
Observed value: 114 mmHg
